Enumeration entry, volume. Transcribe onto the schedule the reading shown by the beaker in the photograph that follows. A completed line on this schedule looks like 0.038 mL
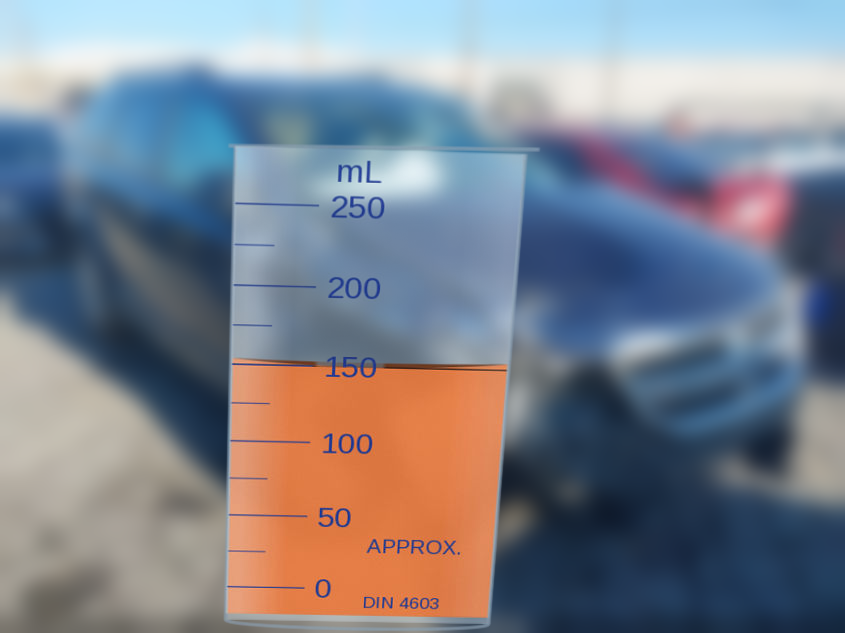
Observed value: 150 mL
